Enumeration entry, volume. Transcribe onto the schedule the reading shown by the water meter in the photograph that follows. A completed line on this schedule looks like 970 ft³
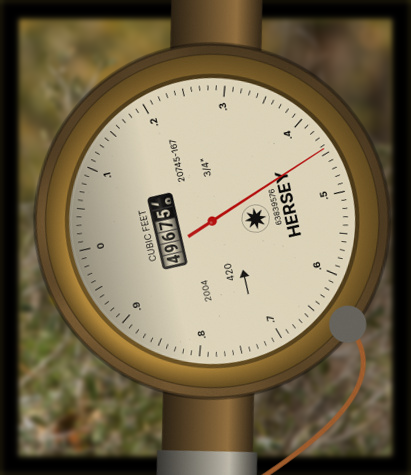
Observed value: 496757.44 ft³
